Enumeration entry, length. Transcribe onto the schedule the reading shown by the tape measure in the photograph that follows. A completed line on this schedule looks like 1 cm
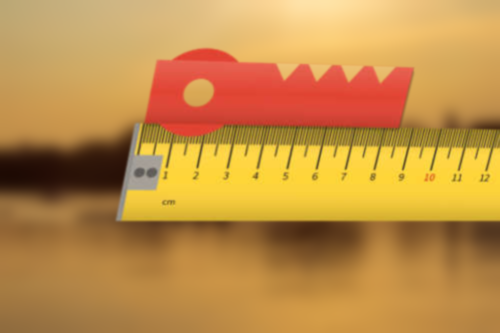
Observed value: 8.5 cm
